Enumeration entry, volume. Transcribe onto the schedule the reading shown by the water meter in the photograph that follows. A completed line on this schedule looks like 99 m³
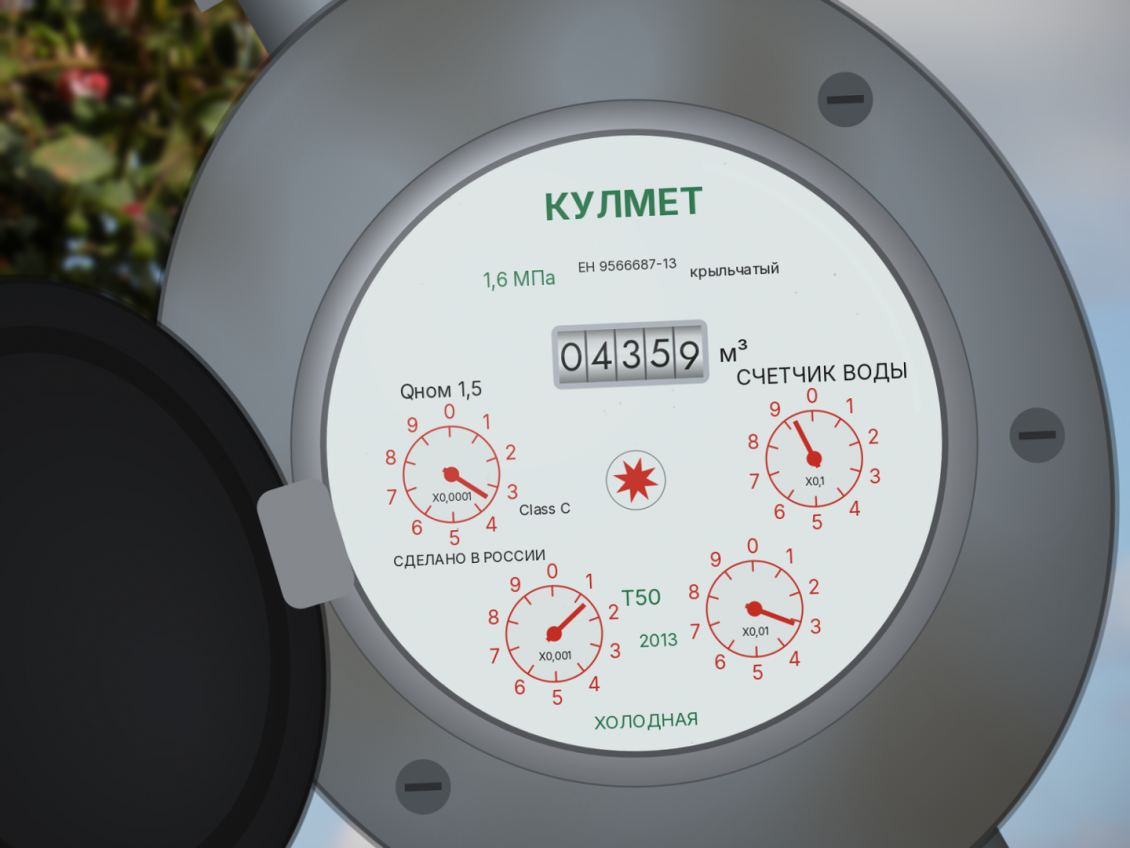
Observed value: 4358.9313 m³
